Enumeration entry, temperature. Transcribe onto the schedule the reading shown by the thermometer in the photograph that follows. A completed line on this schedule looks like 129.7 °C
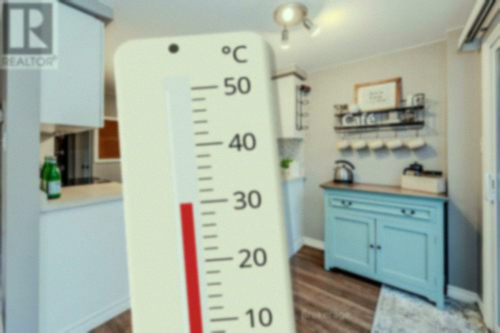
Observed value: 30 °C
